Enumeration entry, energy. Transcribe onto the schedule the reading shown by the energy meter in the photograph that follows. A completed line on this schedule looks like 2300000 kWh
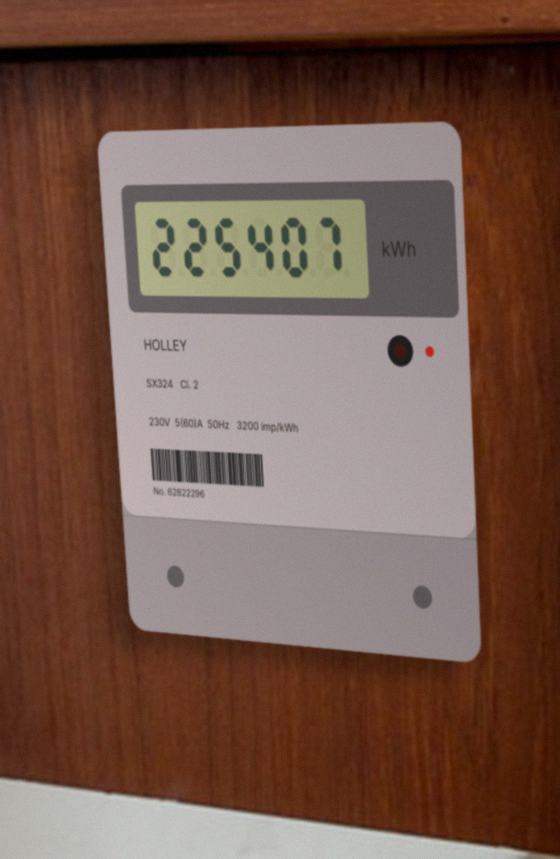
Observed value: 225407 kWh
